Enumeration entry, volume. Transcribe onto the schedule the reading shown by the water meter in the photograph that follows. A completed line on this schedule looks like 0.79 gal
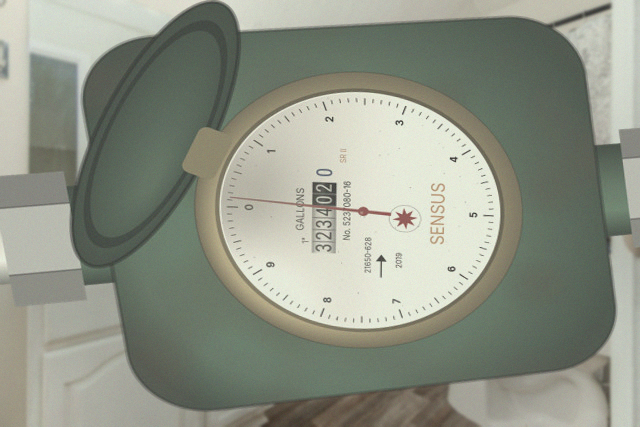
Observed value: 3234020.1 gal
